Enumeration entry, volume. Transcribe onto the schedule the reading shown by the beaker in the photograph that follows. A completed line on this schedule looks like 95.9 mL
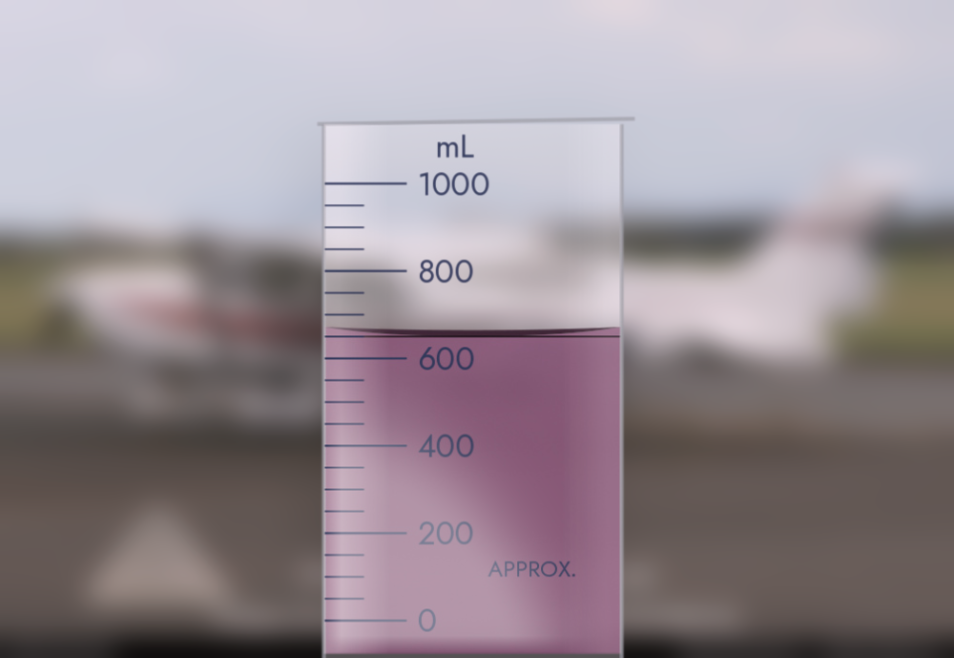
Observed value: 650 mL
